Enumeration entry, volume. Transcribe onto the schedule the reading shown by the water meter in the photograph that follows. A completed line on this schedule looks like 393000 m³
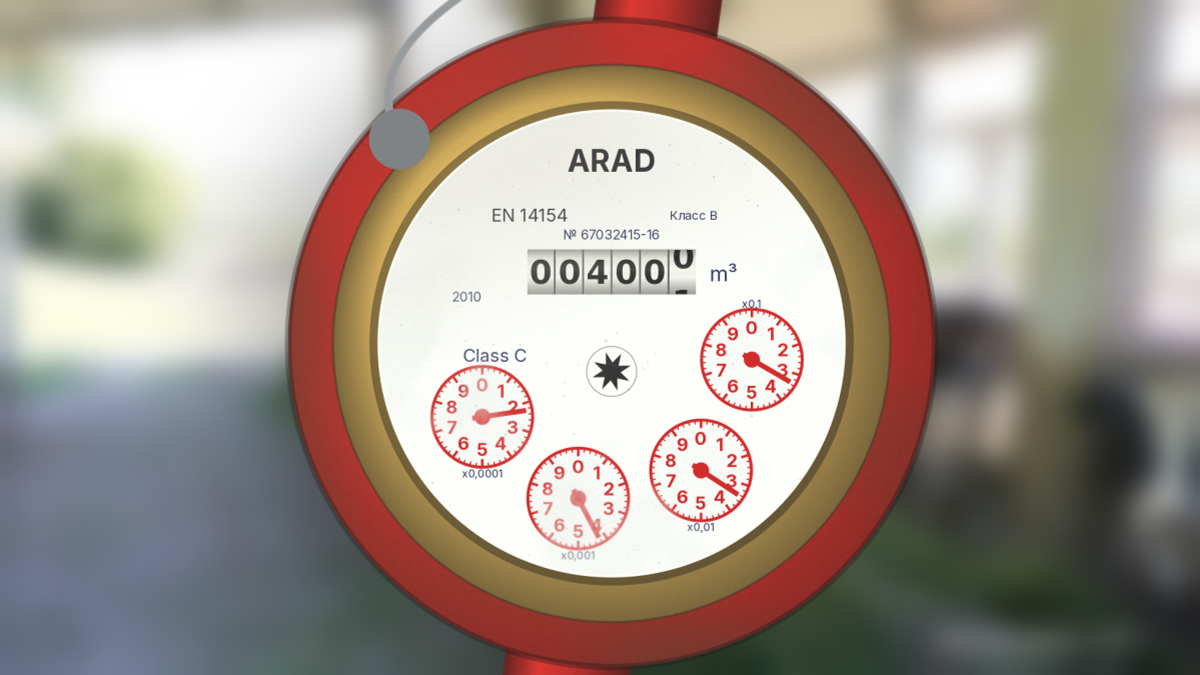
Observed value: 4000.3342 m³
